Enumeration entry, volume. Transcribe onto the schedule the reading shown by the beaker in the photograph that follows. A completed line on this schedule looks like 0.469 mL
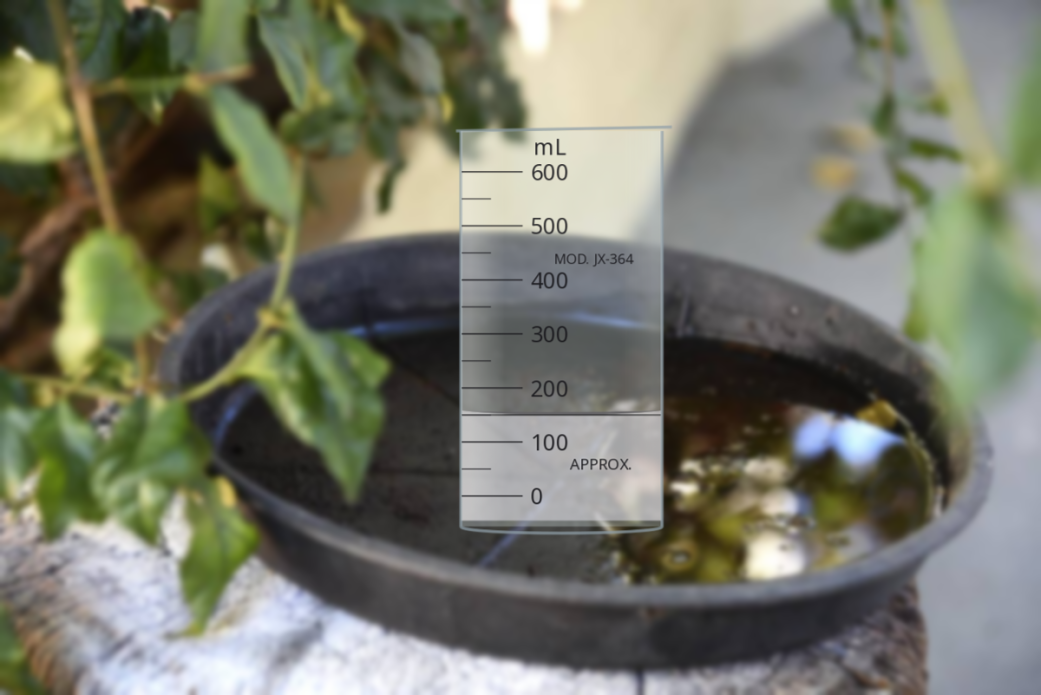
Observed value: 150 mL
